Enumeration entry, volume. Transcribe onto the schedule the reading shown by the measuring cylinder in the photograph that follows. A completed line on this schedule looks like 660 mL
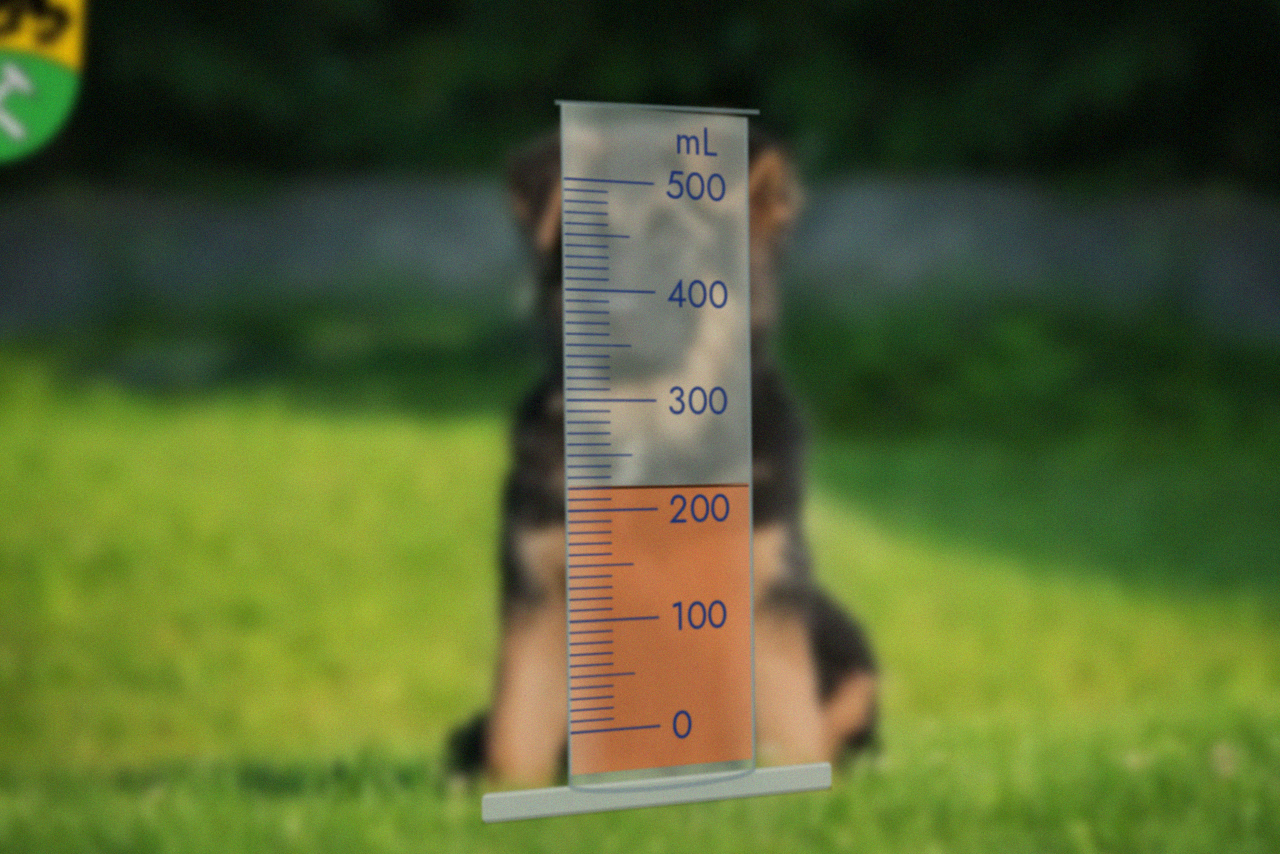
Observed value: 220 mL
